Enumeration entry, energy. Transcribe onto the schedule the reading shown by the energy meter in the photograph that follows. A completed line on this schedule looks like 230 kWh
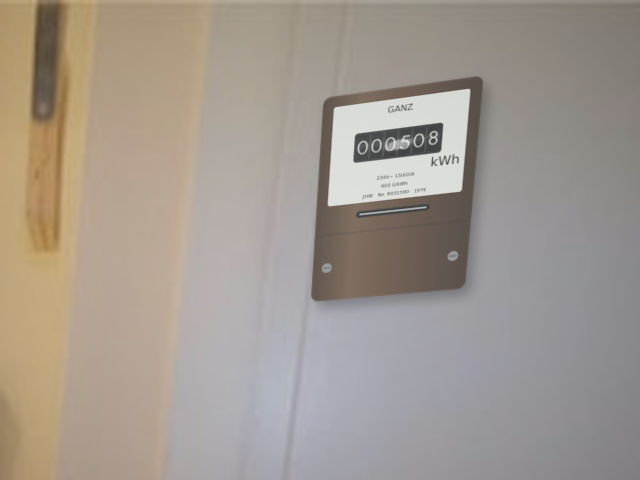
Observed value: 508 kWh
